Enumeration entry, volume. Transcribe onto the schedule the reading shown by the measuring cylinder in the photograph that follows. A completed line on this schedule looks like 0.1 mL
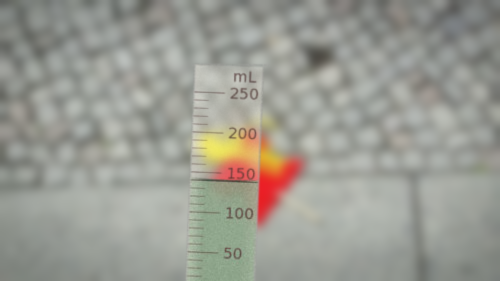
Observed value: 140 mL
